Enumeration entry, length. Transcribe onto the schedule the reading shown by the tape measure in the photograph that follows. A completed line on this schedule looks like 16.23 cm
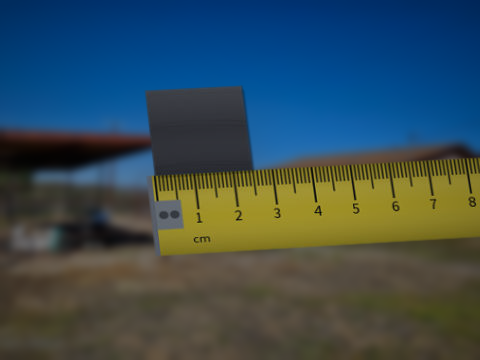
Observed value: 2.5 cm
